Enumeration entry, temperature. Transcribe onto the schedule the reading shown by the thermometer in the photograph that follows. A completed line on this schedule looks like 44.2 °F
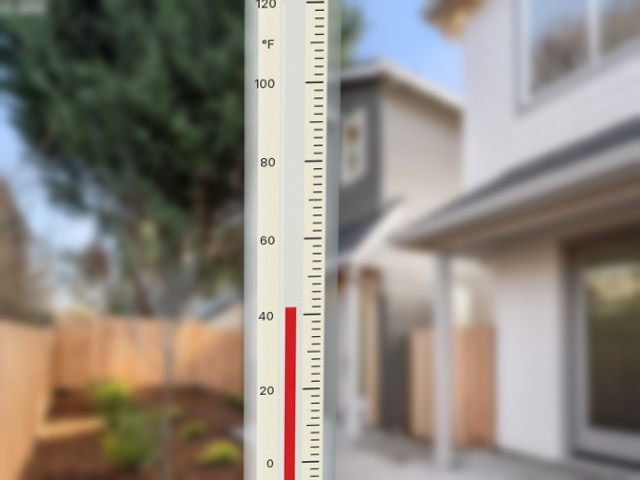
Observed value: 42 °F
